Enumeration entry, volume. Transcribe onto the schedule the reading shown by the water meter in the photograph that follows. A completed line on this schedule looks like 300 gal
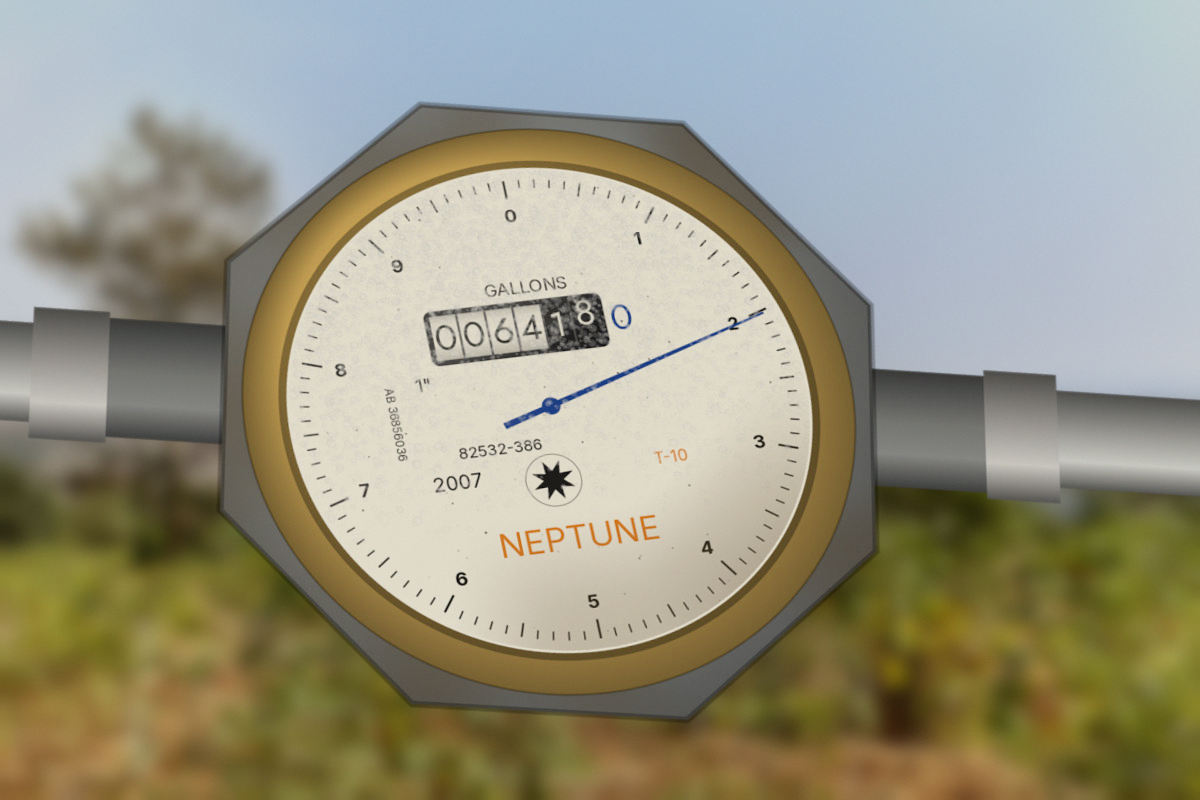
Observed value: 64182.0 gal
